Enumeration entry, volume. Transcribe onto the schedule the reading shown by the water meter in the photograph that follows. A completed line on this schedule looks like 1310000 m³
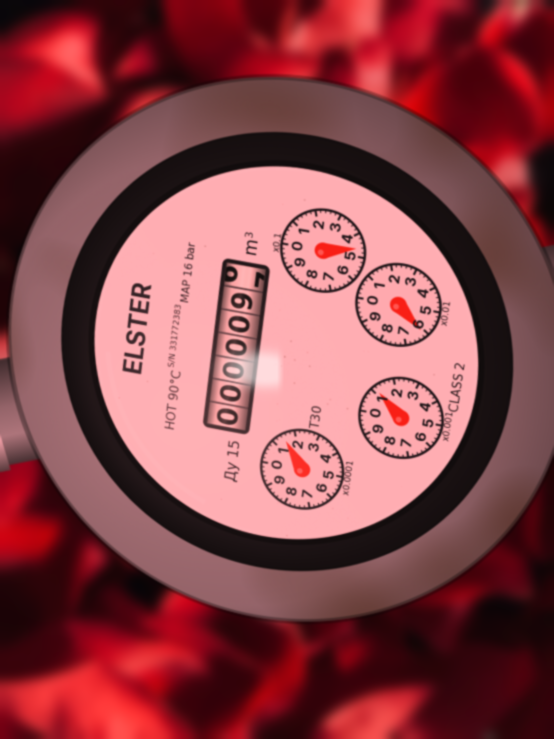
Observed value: 96.4611 m³
